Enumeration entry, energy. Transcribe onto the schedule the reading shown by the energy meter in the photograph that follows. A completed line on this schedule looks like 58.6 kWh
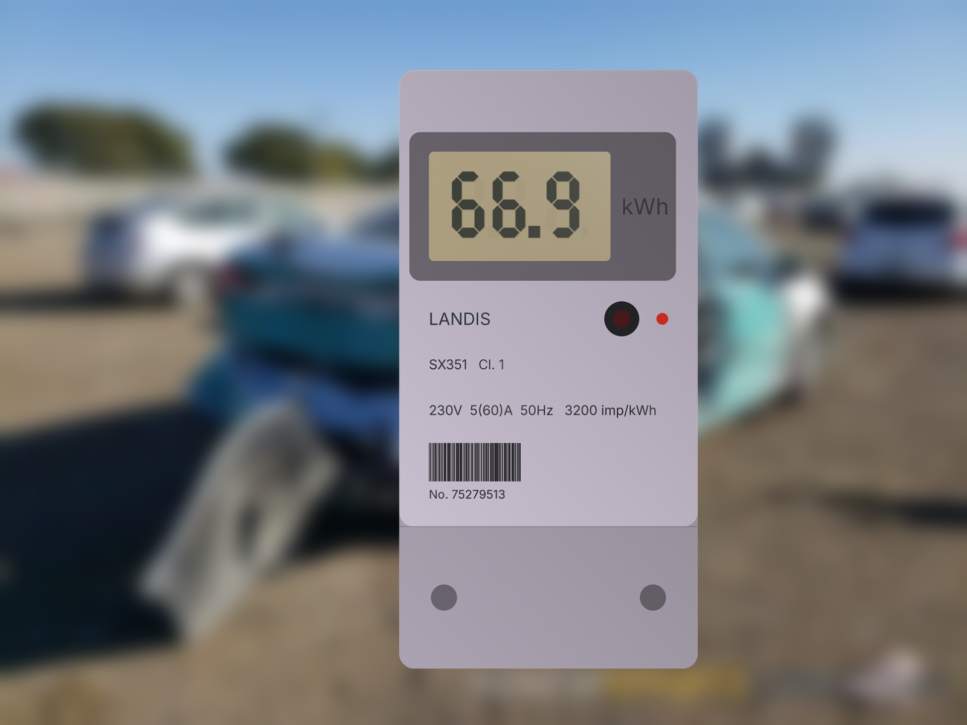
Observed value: 66.9 kWh
